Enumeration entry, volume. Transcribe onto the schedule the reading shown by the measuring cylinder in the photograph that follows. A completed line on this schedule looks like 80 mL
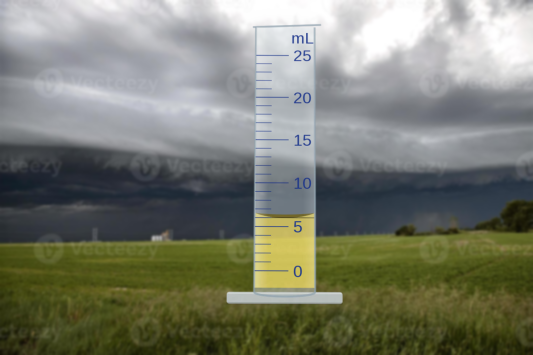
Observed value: 6 mL
